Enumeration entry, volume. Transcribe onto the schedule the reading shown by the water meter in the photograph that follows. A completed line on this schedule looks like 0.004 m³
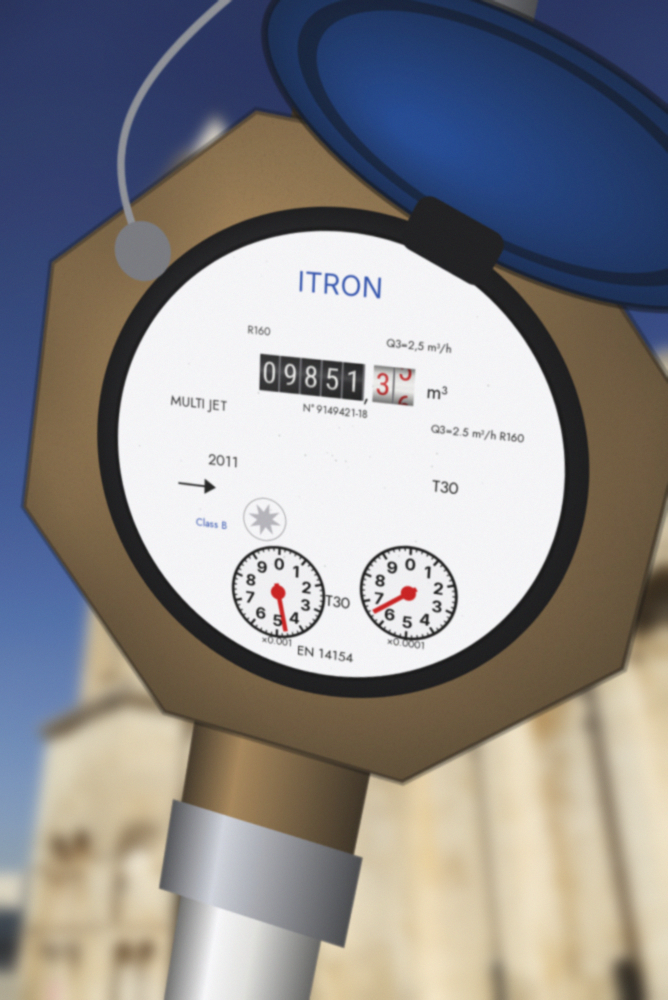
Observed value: 9851.3546 m³
